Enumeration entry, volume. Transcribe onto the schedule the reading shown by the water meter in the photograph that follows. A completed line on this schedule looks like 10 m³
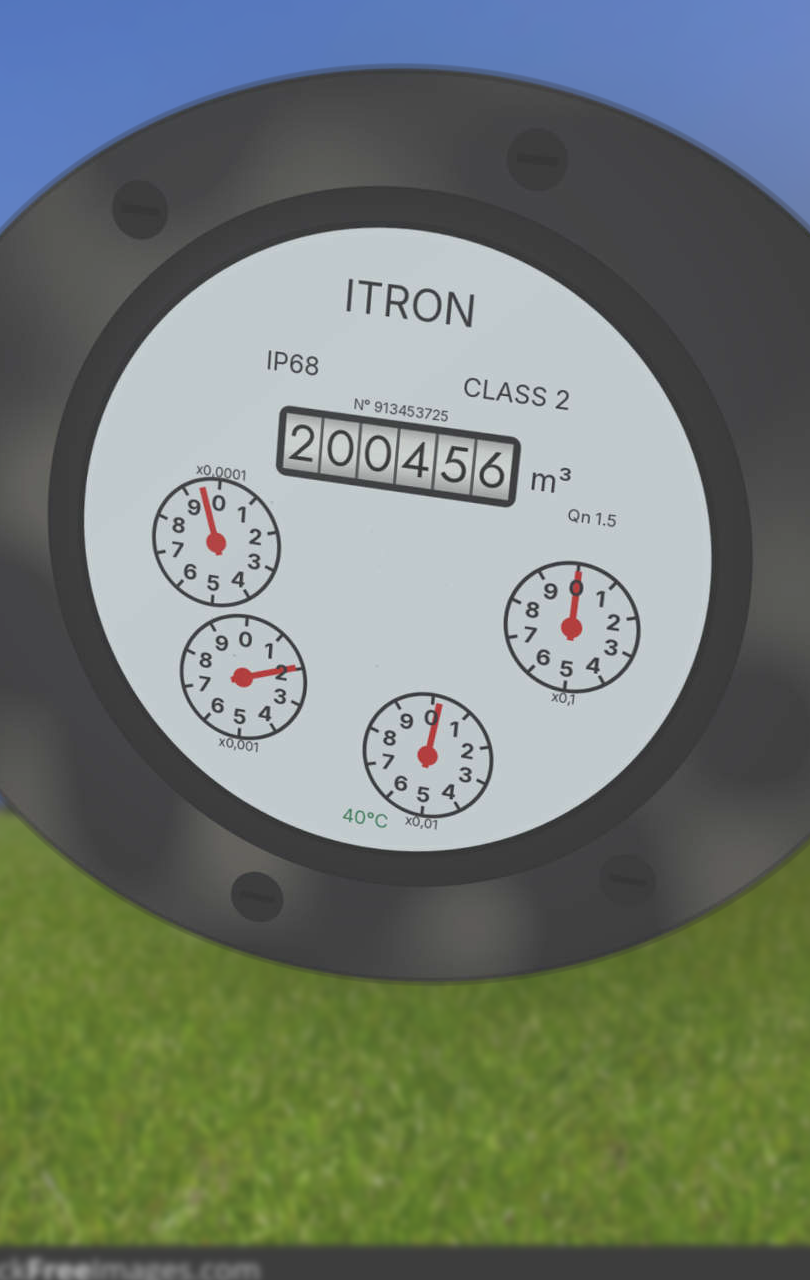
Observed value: 200456.0019 m³
